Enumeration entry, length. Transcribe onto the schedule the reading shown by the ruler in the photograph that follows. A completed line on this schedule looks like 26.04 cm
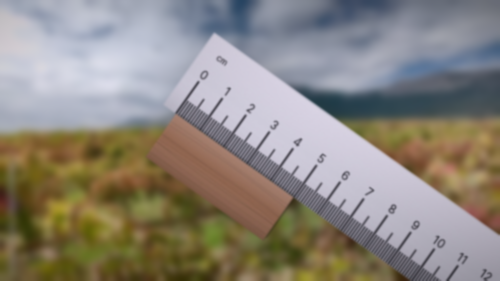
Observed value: 5 cm
